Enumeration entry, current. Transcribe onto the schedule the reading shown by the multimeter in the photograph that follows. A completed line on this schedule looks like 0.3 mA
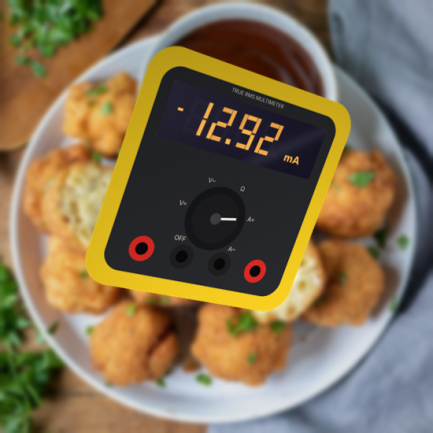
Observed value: -12.92 mA
